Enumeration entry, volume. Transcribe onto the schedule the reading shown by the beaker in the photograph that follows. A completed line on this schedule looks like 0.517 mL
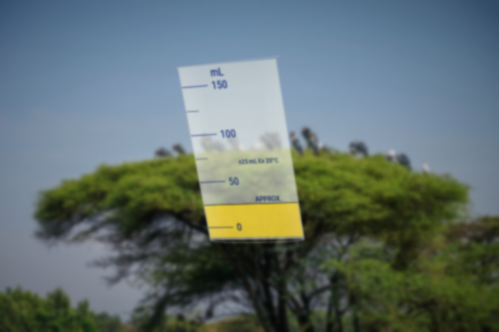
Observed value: 25 mL
